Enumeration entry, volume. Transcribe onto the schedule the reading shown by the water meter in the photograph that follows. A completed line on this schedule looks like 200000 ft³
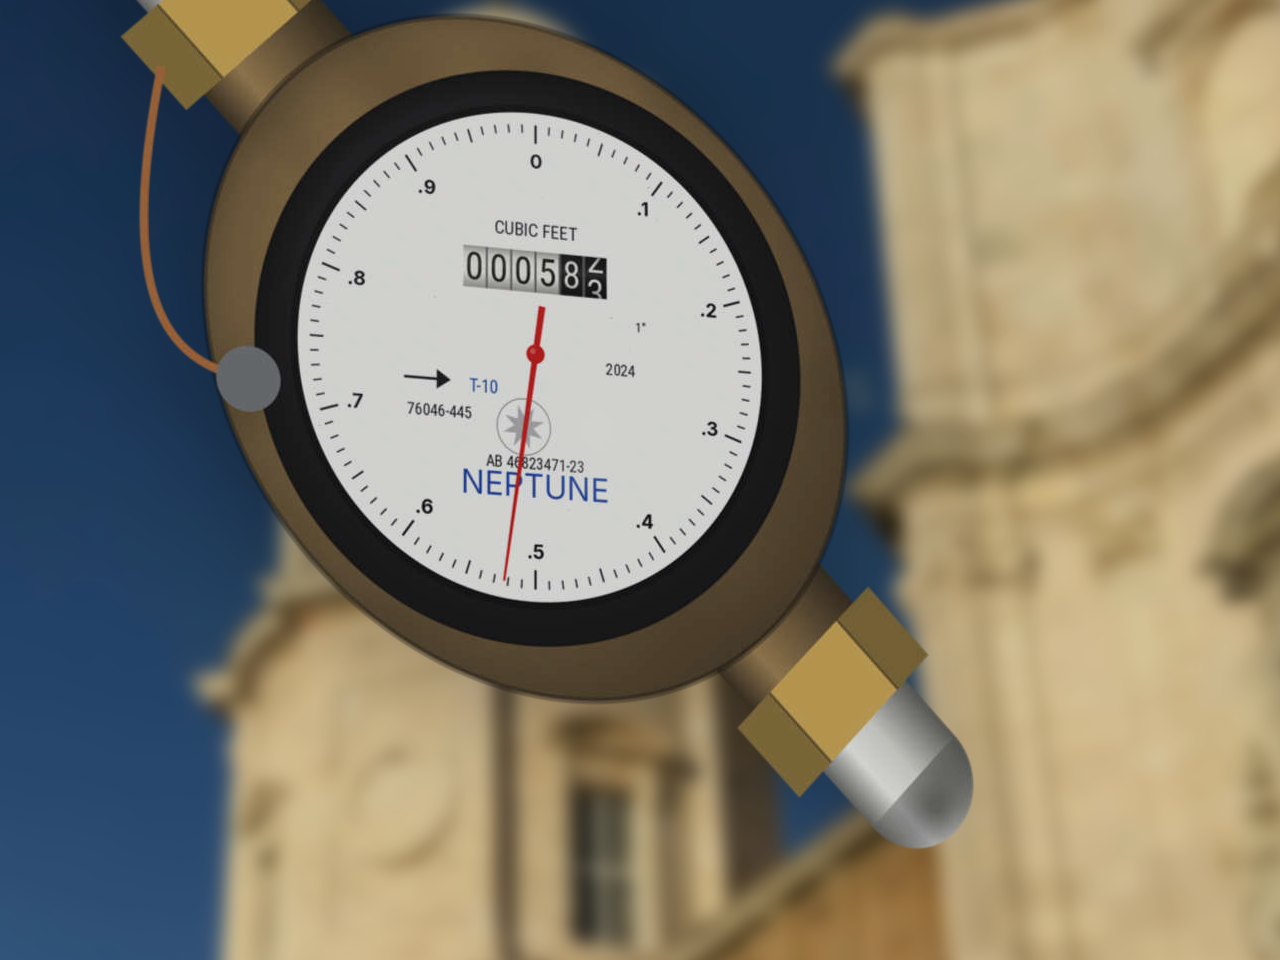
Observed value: 582.52 ft³
